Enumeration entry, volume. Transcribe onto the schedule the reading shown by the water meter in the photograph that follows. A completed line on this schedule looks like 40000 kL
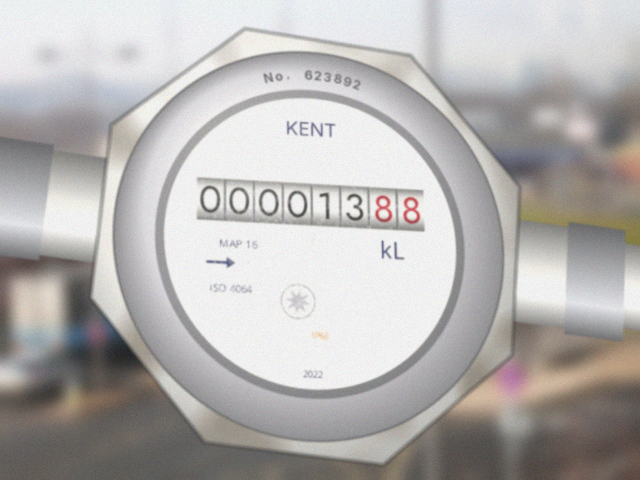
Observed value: 13.88 kL
